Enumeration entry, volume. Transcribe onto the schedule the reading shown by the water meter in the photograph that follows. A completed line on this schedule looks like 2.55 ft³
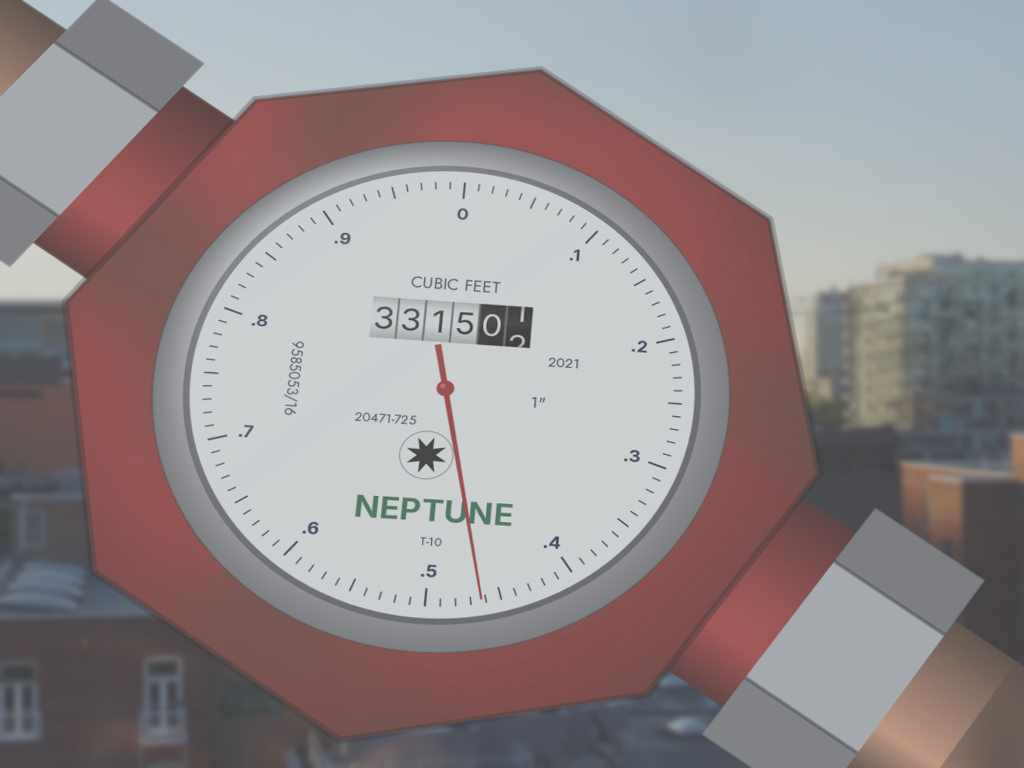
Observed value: 331501.46 ft³
